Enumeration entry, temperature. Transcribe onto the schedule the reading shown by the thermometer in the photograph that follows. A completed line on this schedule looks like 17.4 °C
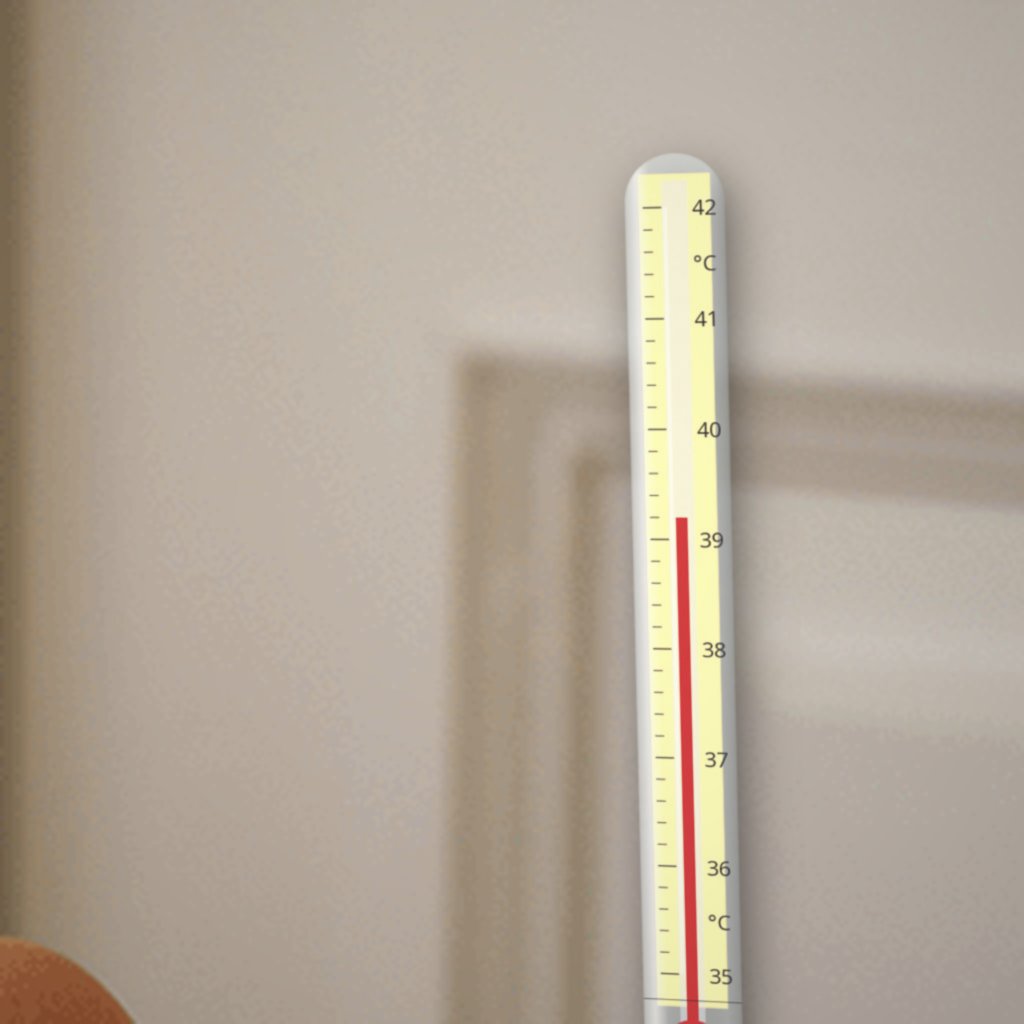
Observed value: 39.2 °C
